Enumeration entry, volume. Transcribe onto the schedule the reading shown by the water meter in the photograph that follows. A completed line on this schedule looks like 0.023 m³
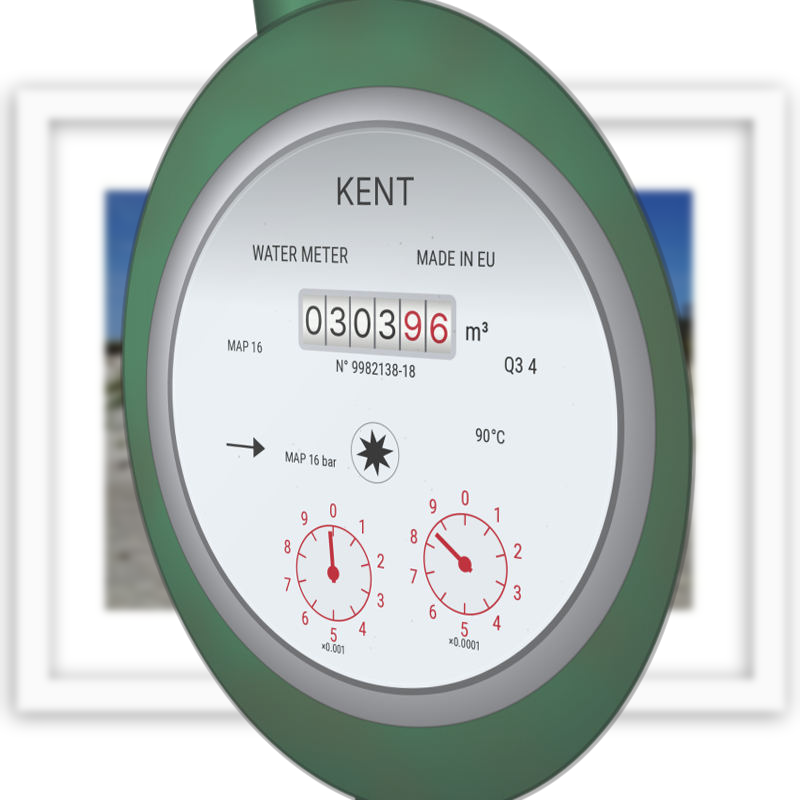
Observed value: 303.9598 m³
